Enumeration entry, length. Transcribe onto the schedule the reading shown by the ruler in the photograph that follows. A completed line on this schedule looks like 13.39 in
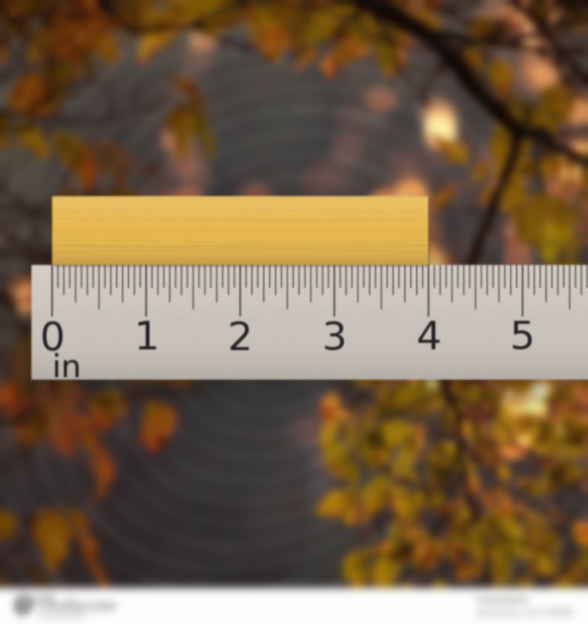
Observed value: 4 in
